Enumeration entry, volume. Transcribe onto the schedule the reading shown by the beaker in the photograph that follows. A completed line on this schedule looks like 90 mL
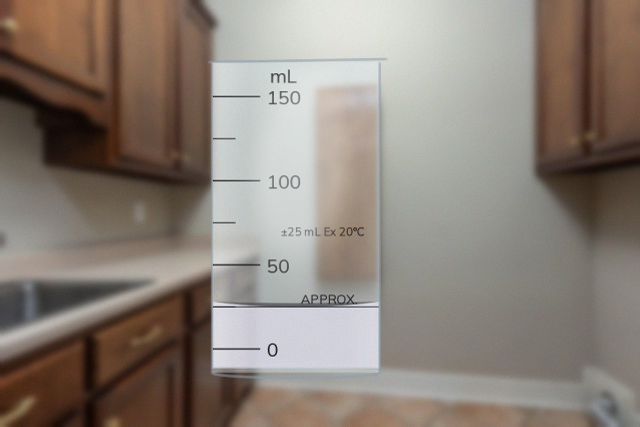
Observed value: 25 mL
